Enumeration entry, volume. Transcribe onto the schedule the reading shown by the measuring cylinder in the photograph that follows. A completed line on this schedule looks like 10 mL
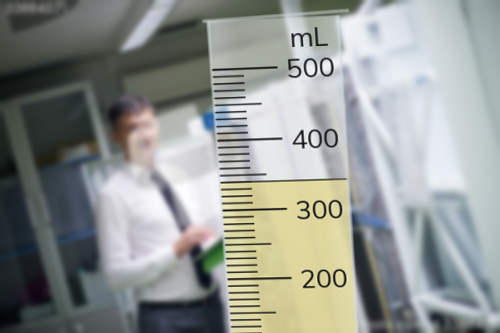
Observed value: 340 mL
